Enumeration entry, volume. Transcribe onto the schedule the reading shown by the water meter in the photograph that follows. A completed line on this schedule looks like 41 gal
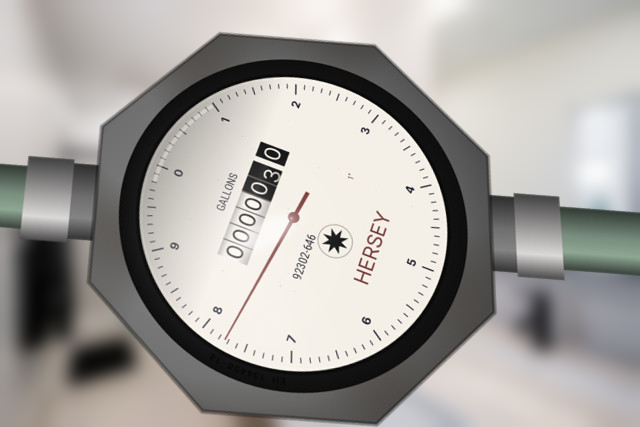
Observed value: 27.7 gal
